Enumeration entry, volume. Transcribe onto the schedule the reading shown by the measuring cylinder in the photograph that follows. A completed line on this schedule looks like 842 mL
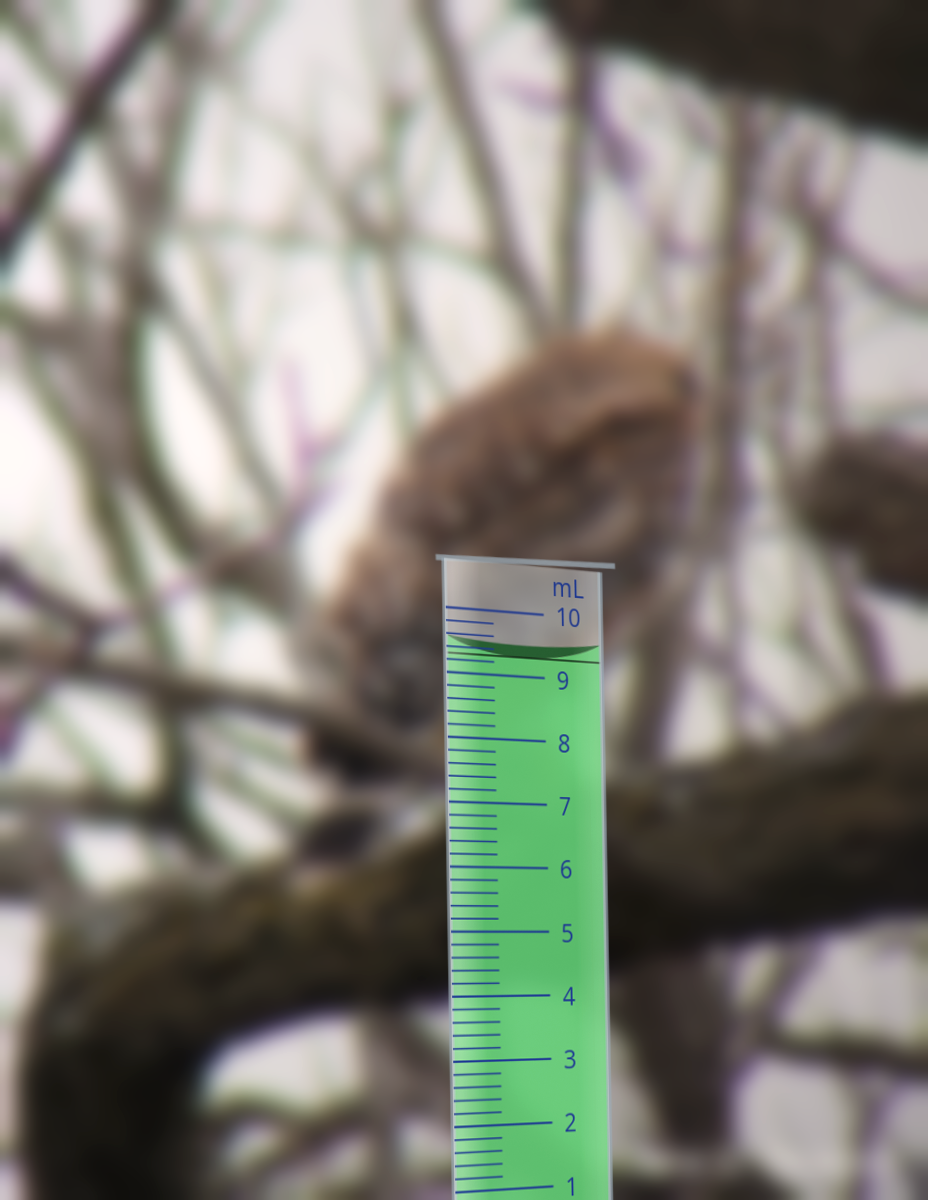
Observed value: 9.3 mL
